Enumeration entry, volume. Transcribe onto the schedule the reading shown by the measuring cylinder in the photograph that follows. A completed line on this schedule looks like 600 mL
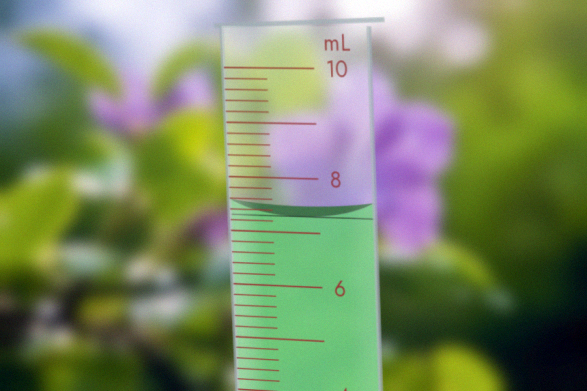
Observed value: 7.3 mL
